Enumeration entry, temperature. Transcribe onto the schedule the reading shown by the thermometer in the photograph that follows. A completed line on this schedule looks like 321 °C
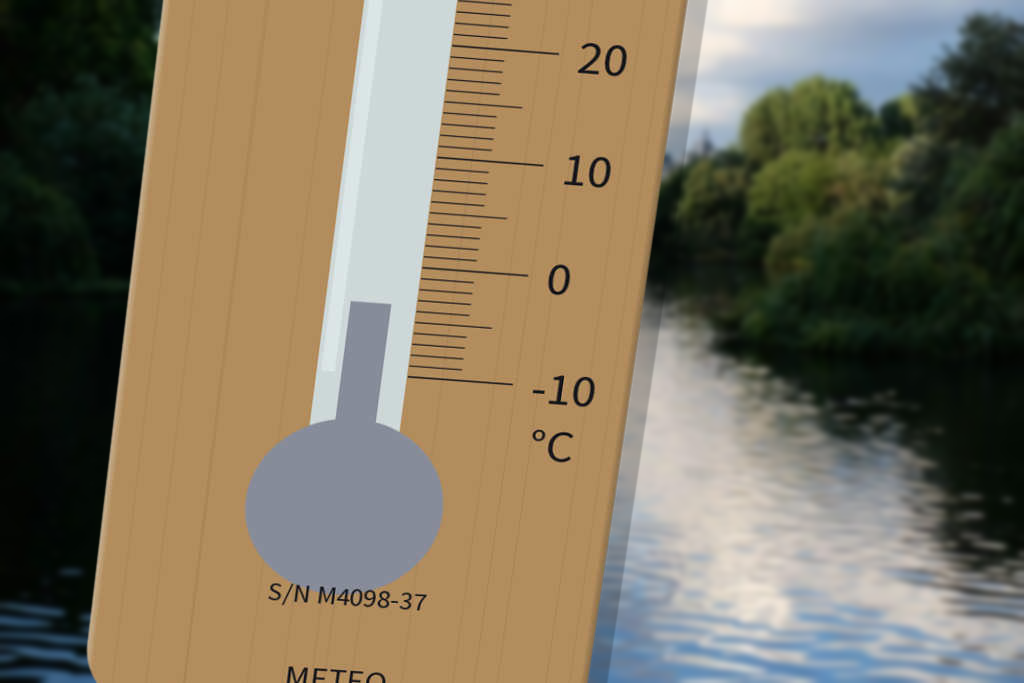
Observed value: -3.5 °C
